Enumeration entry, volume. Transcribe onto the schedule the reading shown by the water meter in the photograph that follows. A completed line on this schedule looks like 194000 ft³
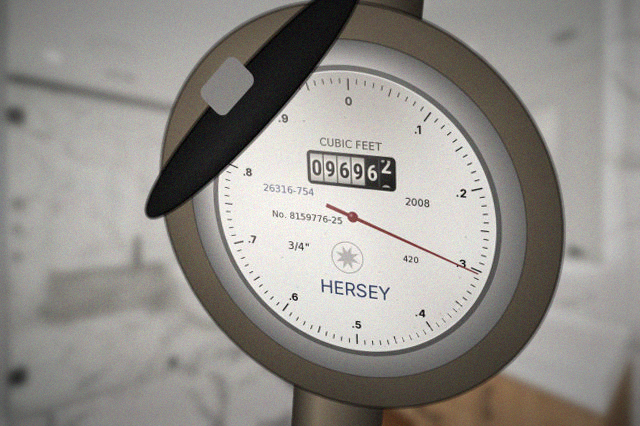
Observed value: 96962.30 ft³
